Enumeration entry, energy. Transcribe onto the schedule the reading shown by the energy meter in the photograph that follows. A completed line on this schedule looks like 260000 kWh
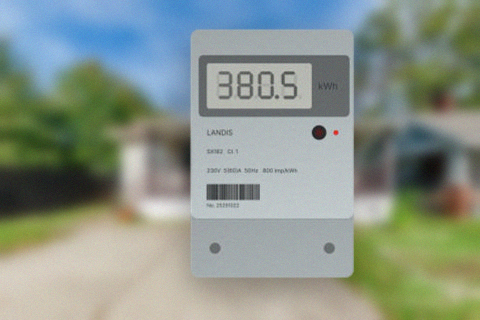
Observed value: 380.5 kWh
